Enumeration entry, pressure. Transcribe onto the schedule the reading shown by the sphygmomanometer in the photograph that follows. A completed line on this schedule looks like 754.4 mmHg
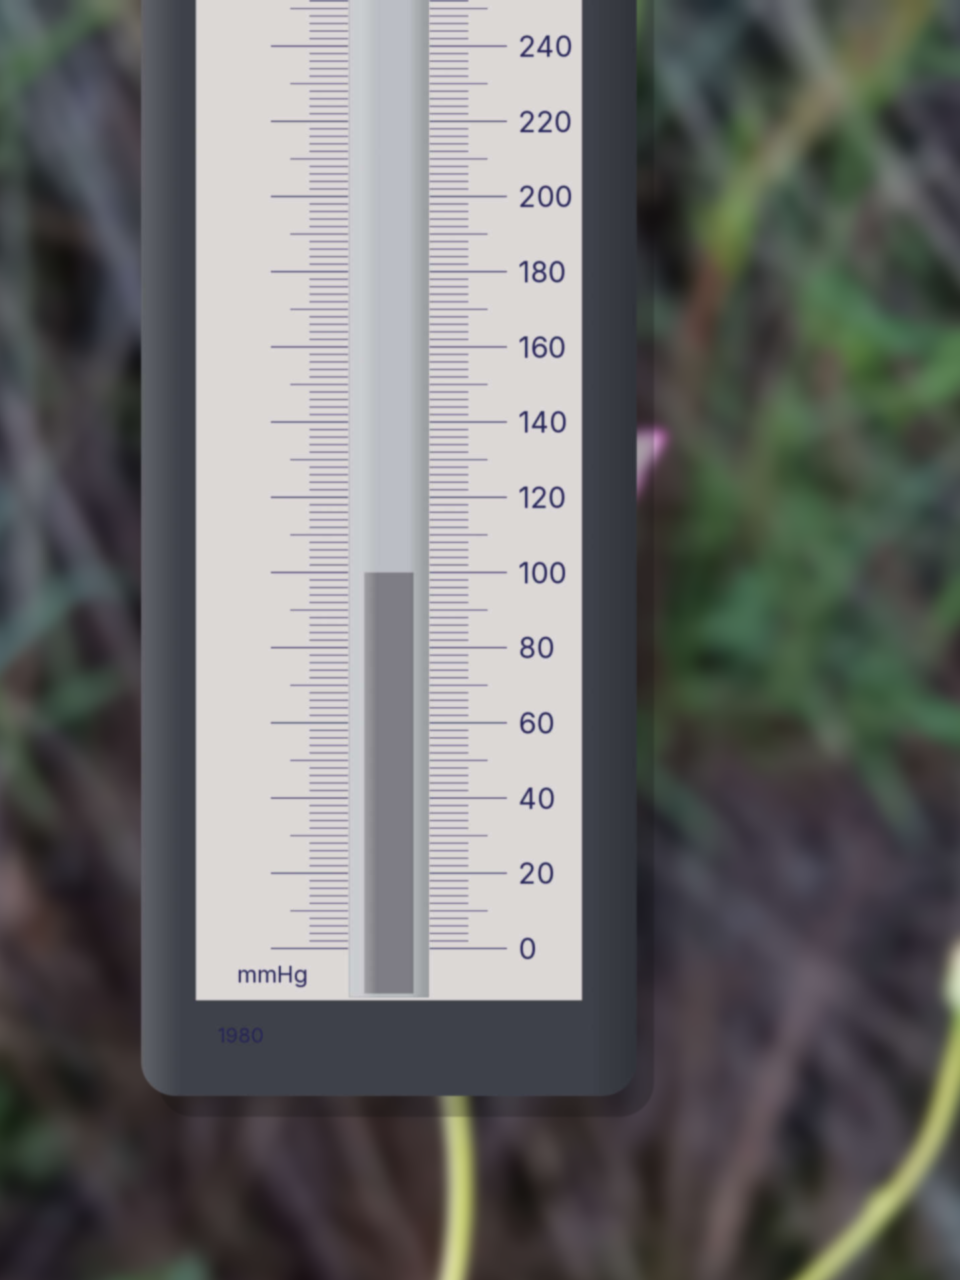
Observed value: 100 mmHg
